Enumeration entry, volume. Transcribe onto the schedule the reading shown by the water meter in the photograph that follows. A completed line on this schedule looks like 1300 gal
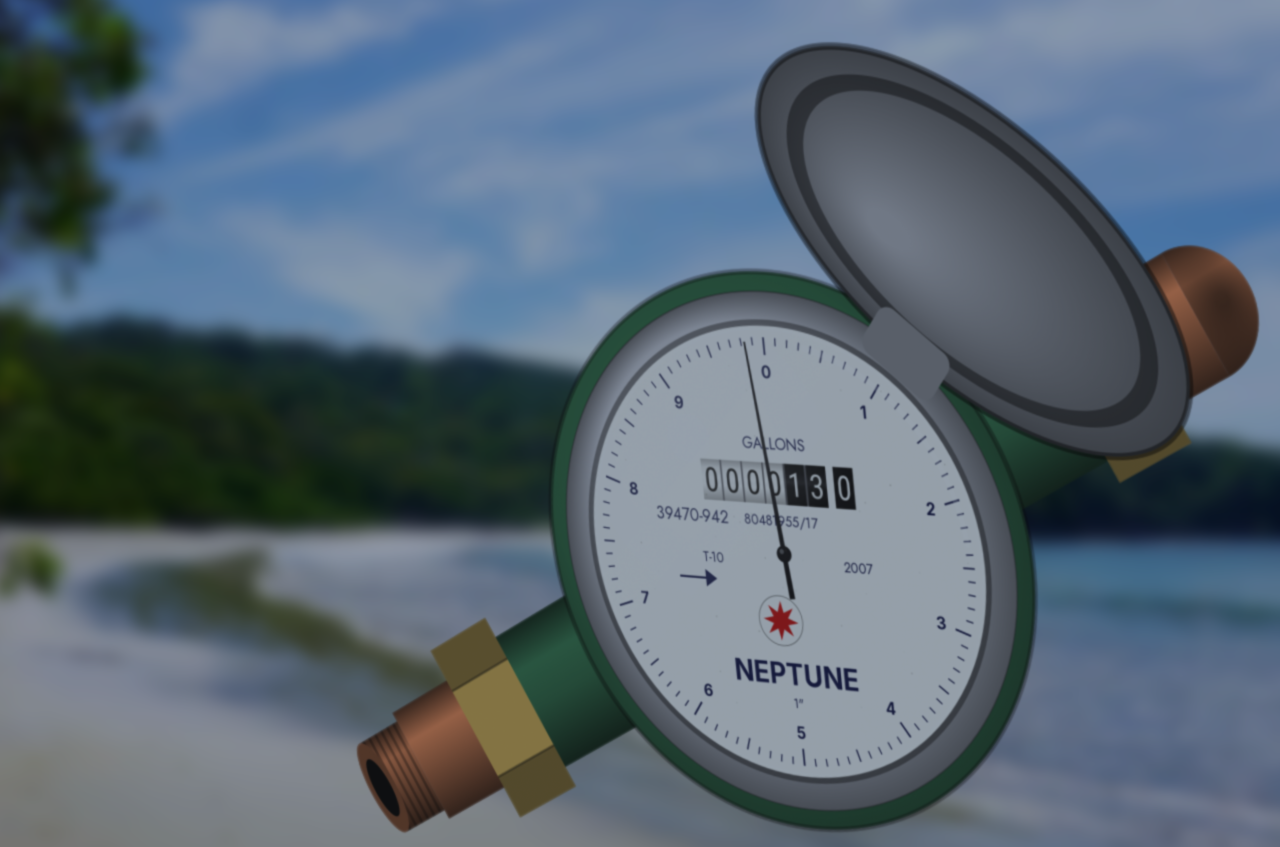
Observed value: 129.8 gal
